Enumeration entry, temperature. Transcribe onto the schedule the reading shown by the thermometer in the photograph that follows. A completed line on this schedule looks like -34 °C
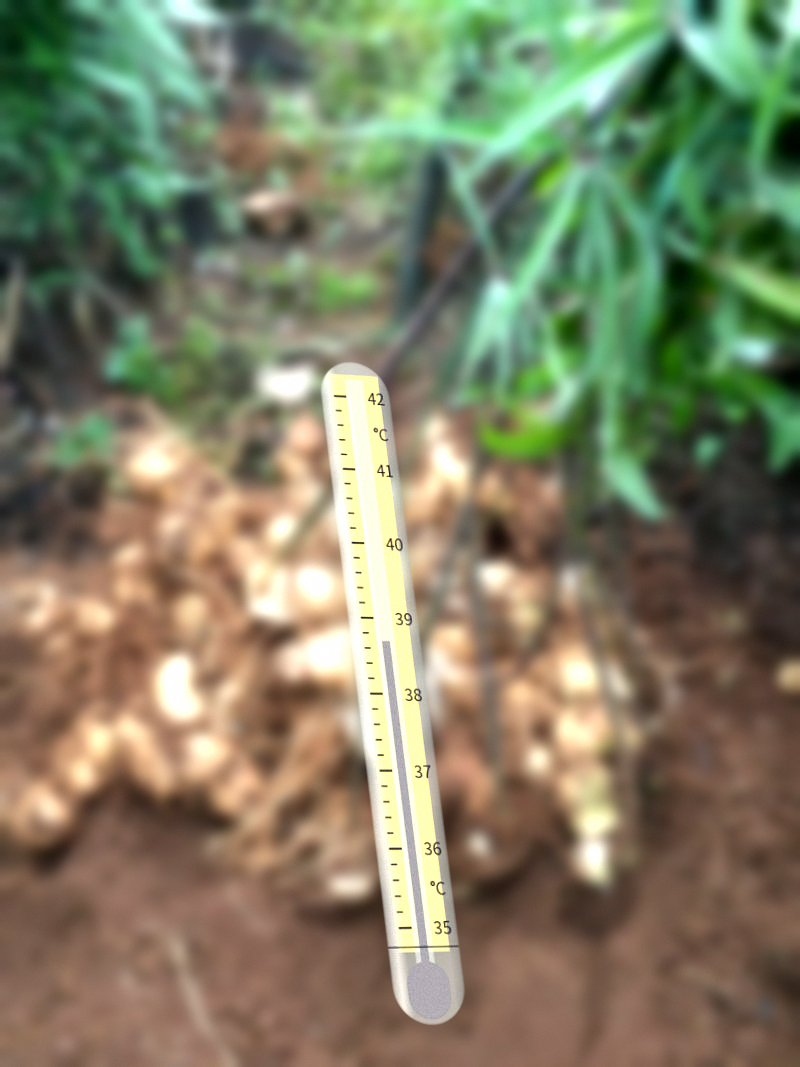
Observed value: 38.7 °C
